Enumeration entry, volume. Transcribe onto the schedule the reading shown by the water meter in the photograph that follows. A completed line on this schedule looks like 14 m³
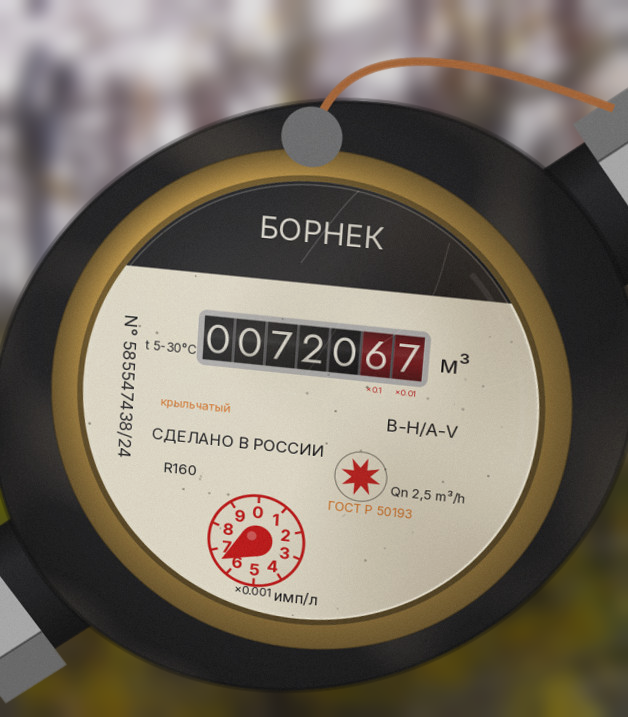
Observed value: 720.676 m³
